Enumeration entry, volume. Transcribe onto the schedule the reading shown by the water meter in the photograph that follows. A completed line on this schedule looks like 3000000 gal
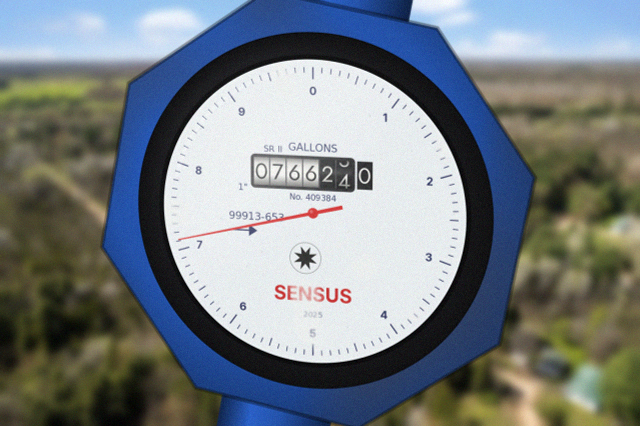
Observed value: 766237.1 gal
